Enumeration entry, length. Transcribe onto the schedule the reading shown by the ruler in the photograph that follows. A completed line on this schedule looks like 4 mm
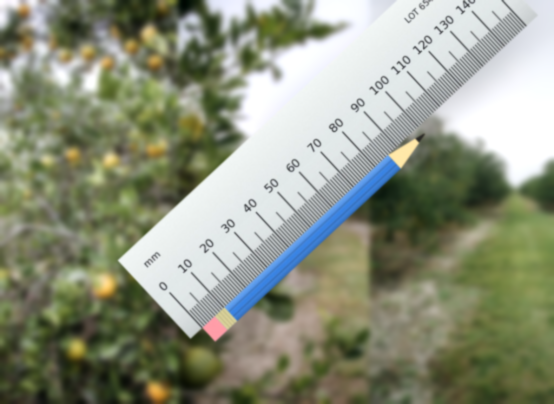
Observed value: 100 mm
